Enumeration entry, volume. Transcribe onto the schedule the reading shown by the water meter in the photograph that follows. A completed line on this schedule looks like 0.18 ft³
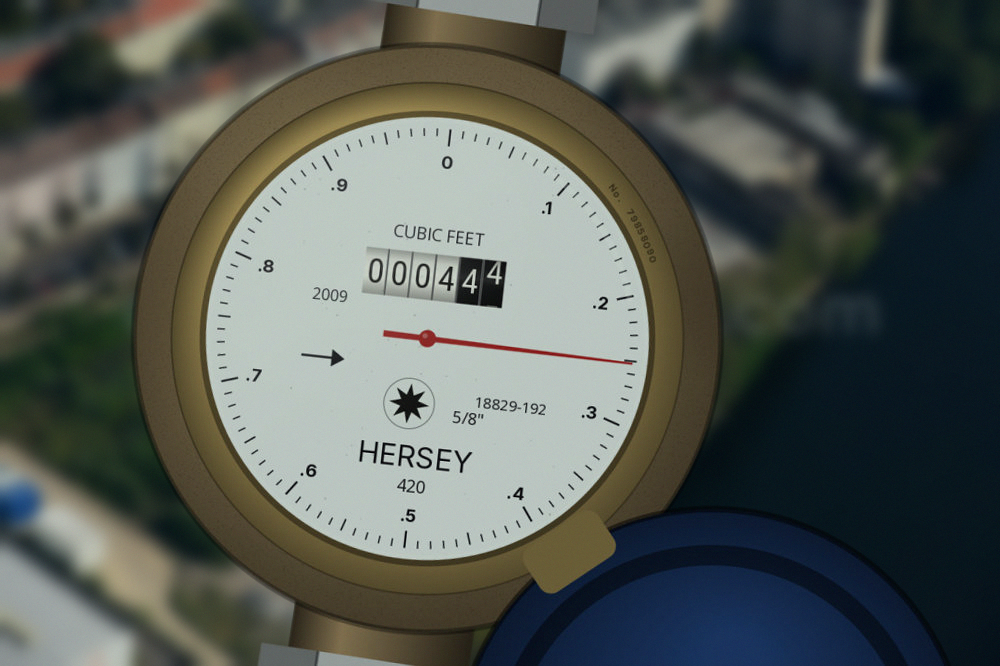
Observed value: 444.25 ft³
